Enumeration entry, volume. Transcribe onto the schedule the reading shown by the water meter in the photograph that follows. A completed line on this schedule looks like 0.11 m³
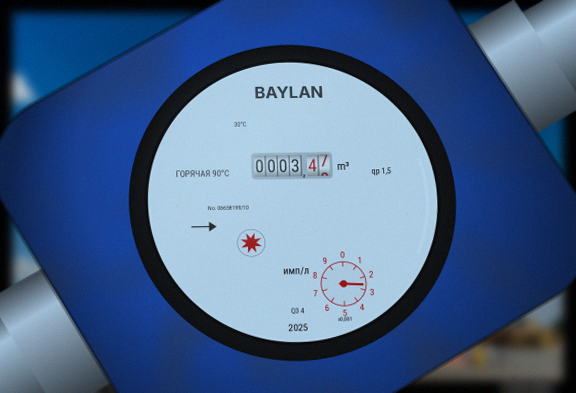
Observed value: 3.472 m³
